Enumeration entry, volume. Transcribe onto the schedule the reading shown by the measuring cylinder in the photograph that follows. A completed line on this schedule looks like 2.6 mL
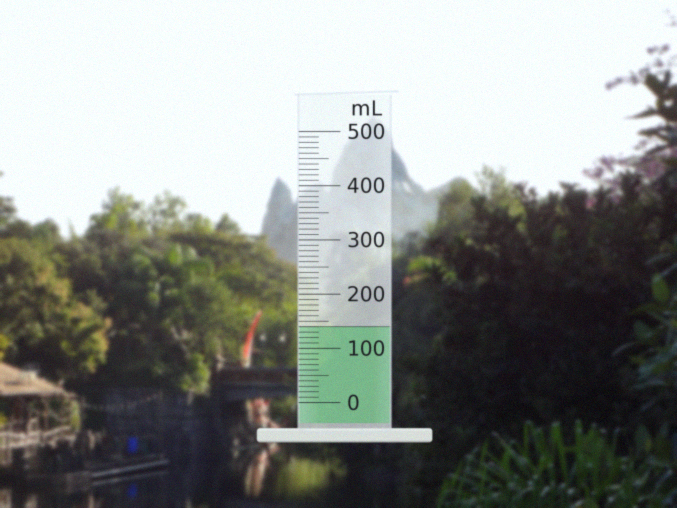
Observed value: 140 mL
